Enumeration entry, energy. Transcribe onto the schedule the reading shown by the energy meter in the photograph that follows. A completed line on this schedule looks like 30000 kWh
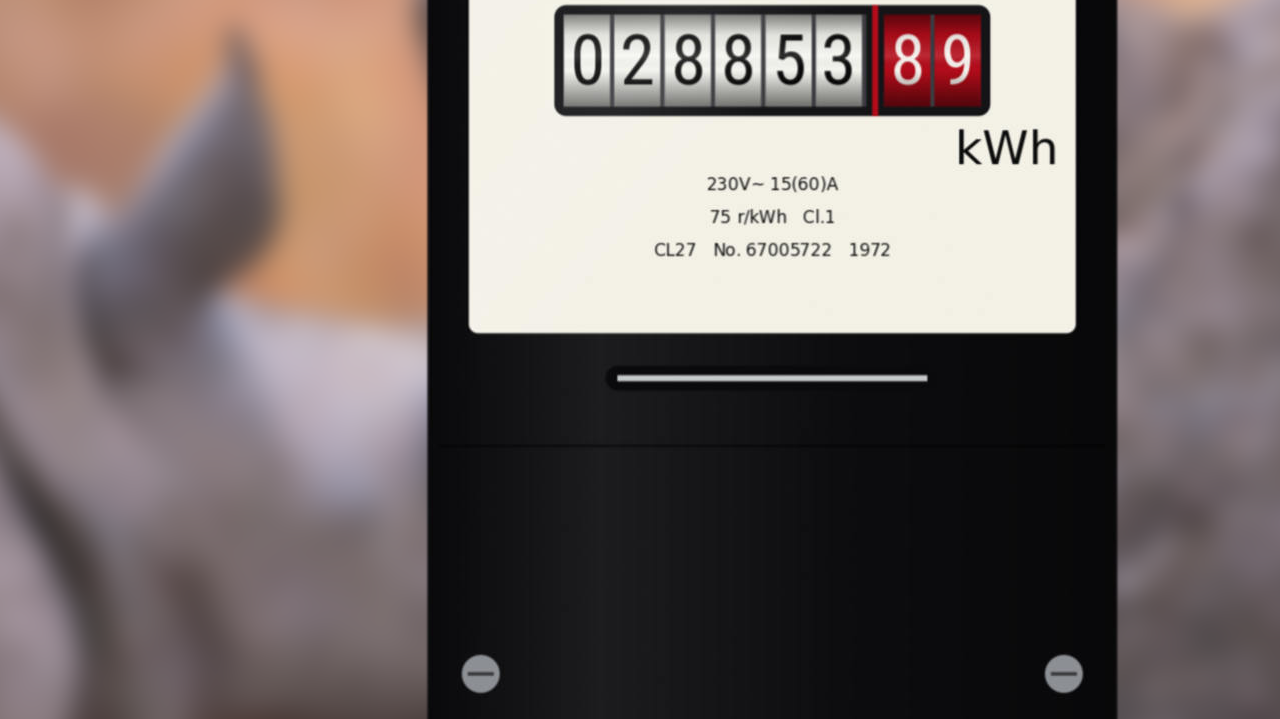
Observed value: 28853.89 kWh
